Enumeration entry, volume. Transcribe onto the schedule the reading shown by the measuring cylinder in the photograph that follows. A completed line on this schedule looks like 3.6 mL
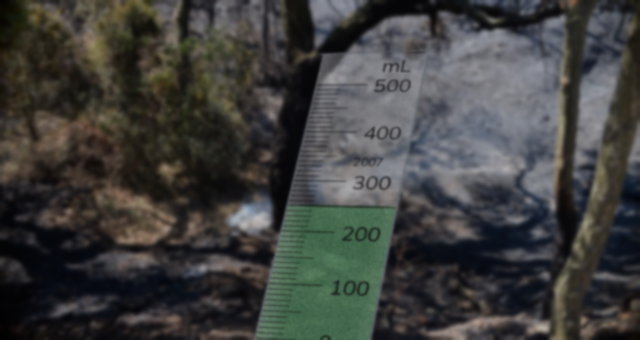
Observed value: 250 mL
